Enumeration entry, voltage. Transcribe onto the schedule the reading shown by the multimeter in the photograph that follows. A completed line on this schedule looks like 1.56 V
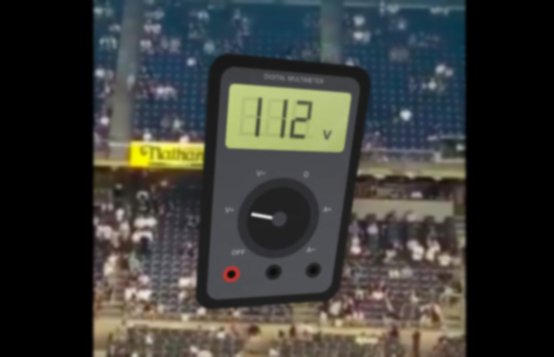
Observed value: 112 V
